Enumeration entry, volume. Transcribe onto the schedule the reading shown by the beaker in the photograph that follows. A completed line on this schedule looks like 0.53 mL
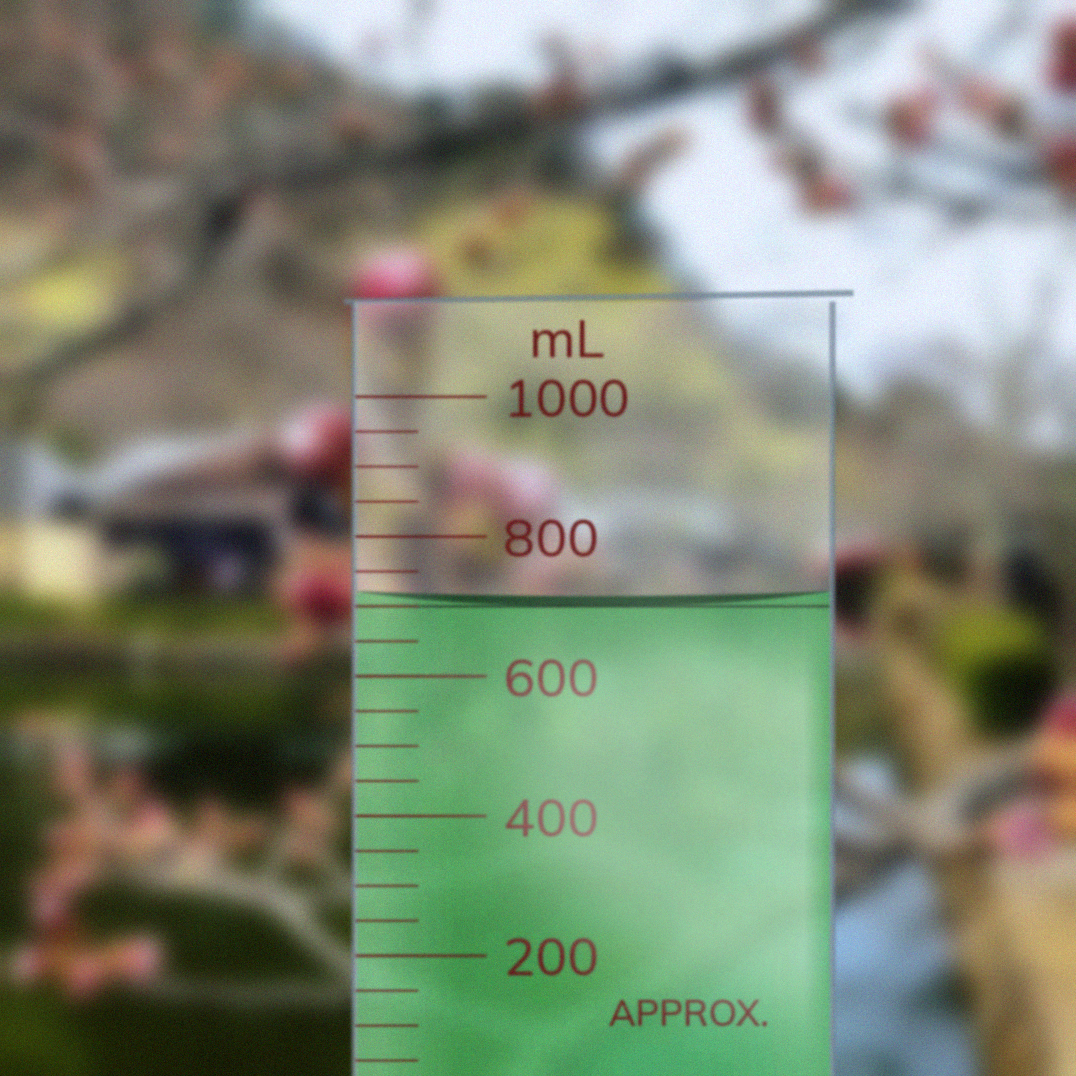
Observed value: 700 mL
